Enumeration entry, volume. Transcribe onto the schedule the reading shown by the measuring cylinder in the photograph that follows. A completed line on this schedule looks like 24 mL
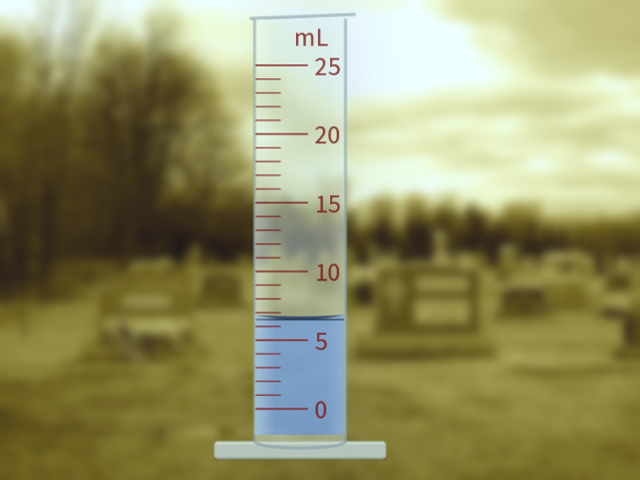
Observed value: 6.5 mL
